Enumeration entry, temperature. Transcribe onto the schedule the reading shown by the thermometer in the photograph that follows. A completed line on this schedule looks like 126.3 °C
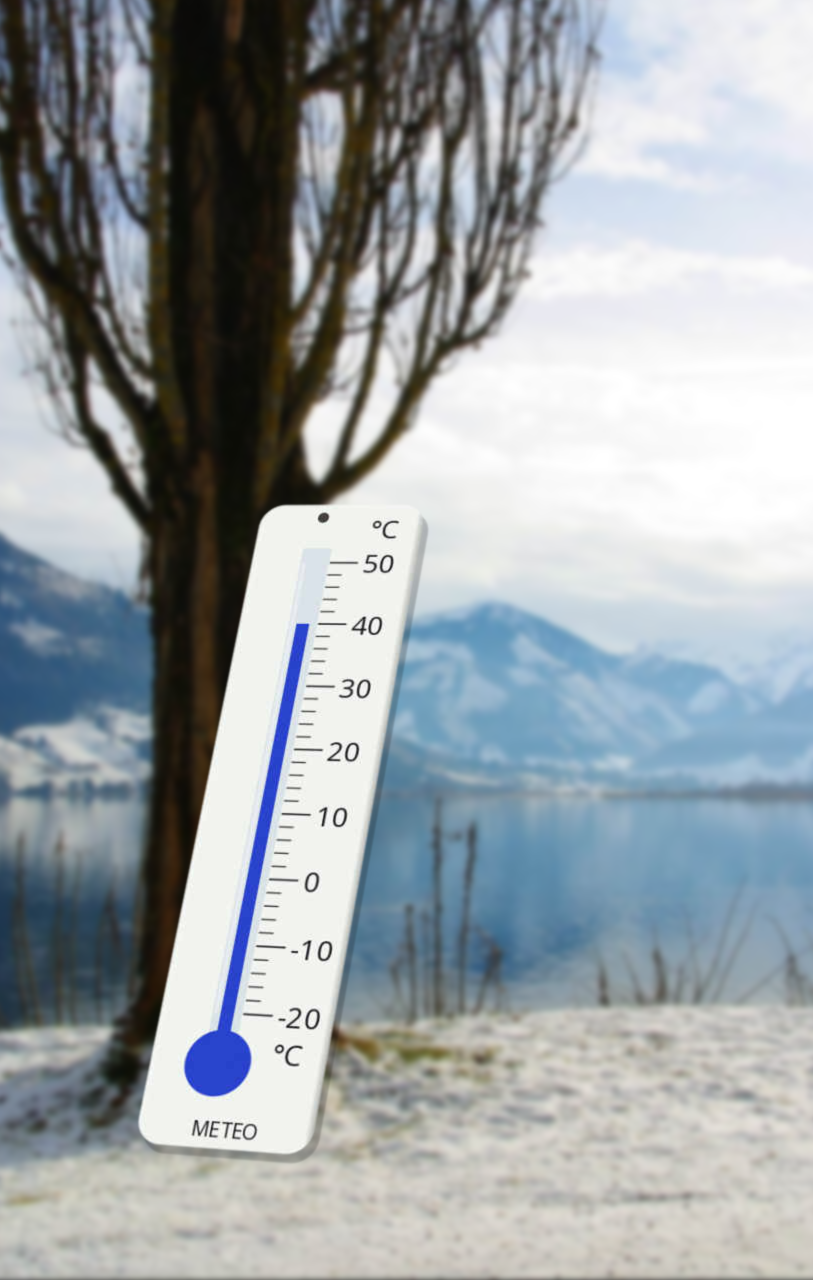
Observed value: 40 °C
